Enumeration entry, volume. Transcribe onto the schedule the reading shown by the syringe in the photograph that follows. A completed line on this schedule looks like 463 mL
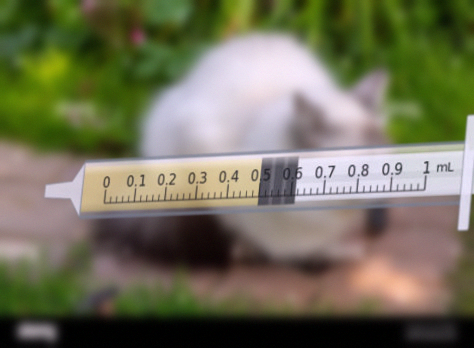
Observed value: 0.5 mL
